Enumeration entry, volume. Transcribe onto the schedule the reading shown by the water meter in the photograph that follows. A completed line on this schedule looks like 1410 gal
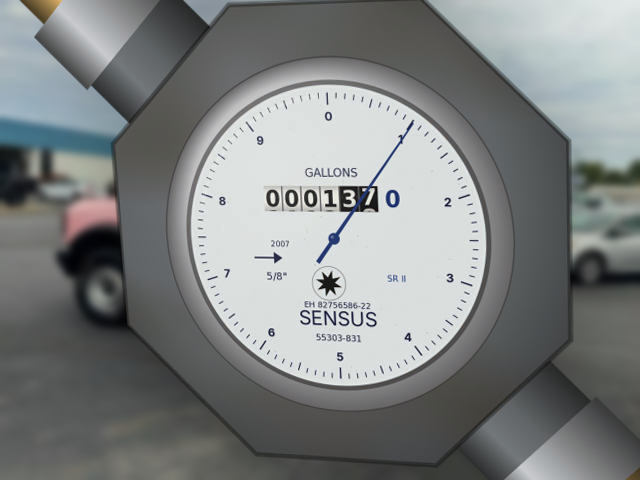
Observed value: 1371.0 gal
